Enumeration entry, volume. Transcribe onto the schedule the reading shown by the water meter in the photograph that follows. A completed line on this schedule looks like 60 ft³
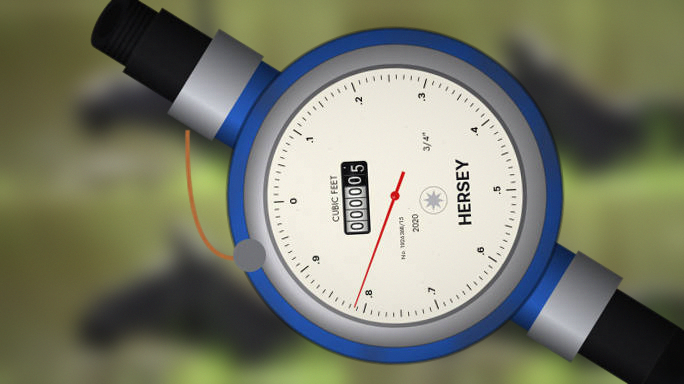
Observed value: 4.81 ft³
